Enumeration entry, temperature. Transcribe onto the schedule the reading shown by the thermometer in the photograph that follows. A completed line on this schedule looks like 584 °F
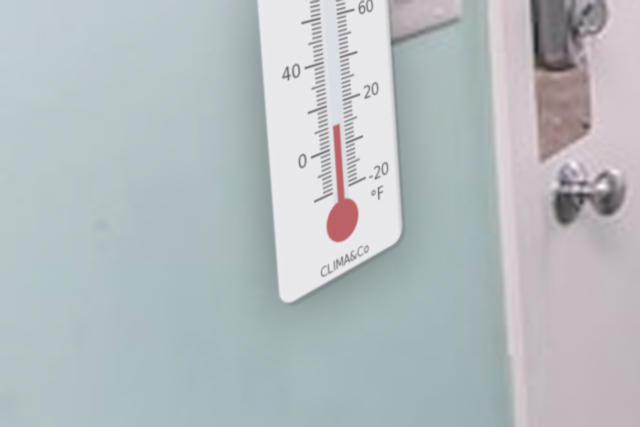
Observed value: 10 °F
